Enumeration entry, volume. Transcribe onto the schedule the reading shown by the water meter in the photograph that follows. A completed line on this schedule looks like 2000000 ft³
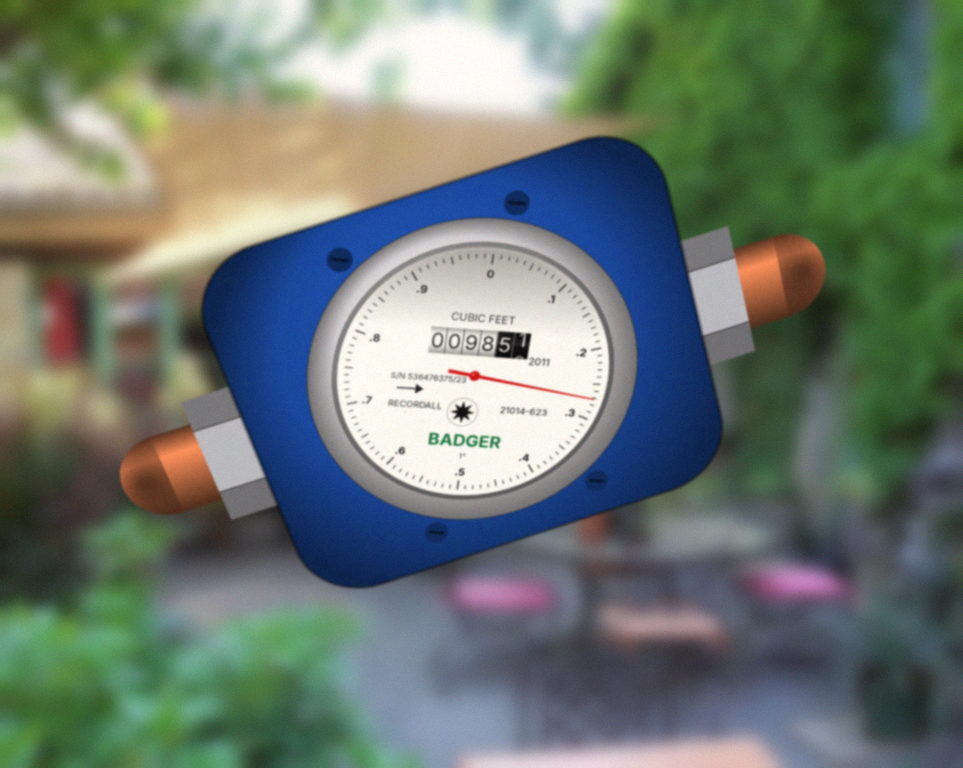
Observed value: 9851.27 ft³
